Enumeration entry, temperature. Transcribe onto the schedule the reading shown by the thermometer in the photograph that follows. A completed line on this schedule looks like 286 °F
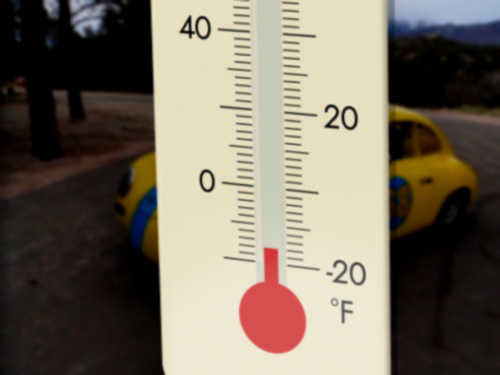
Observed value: -16 °F
